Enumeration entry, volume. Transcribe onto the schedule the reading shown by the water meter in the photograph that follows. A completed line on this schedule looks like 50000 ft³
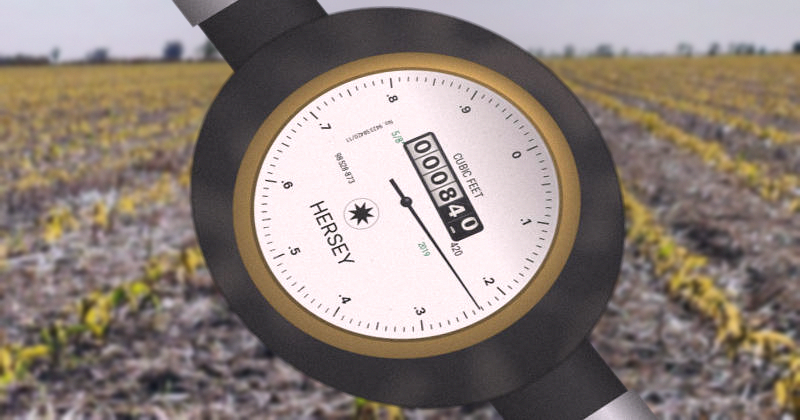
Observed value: 840.23 ft³
